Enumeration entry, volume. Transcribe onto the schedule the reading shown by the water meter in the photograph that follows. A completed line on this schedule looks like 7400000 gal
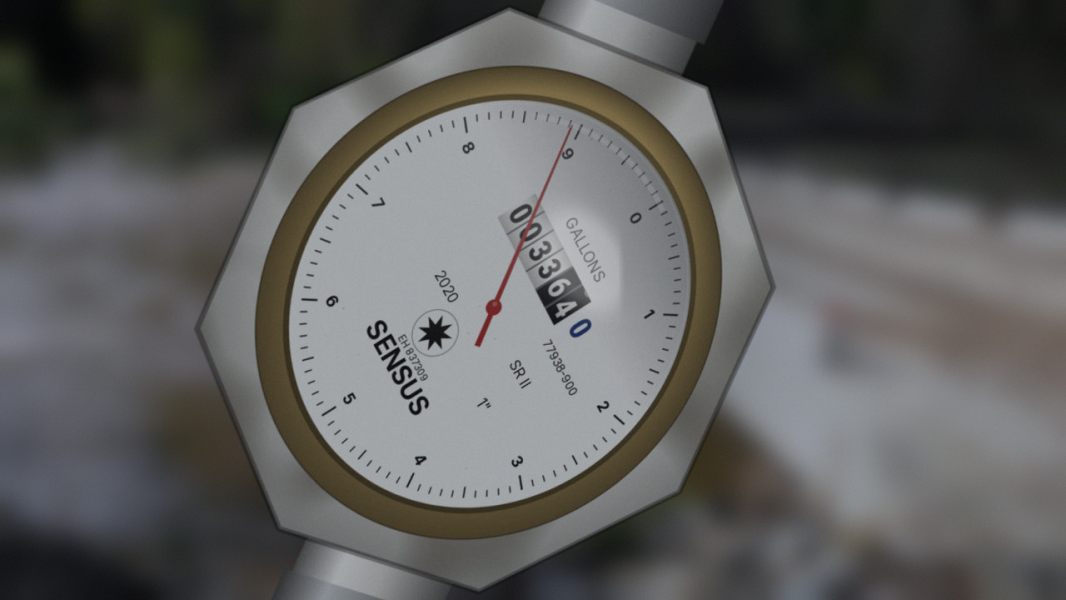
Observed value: 33638.9 gal
